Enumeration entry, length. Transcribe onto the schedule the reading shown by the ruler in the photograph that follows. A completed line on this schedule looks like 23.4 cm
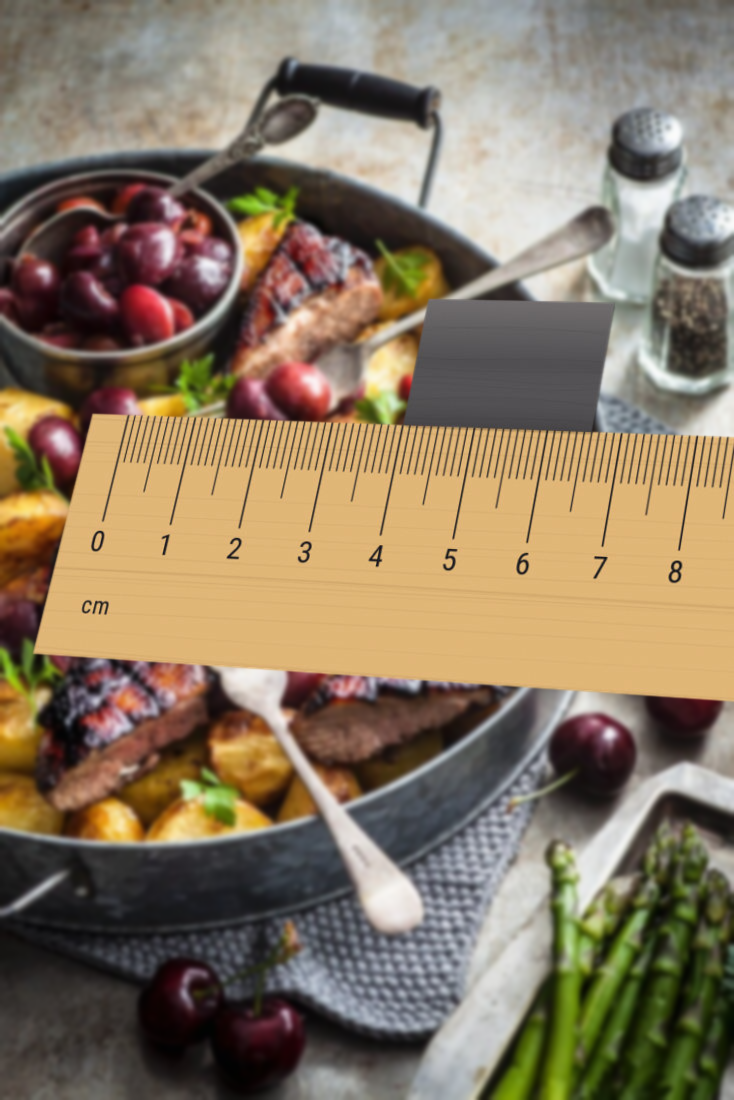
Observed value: 2.6 cm
